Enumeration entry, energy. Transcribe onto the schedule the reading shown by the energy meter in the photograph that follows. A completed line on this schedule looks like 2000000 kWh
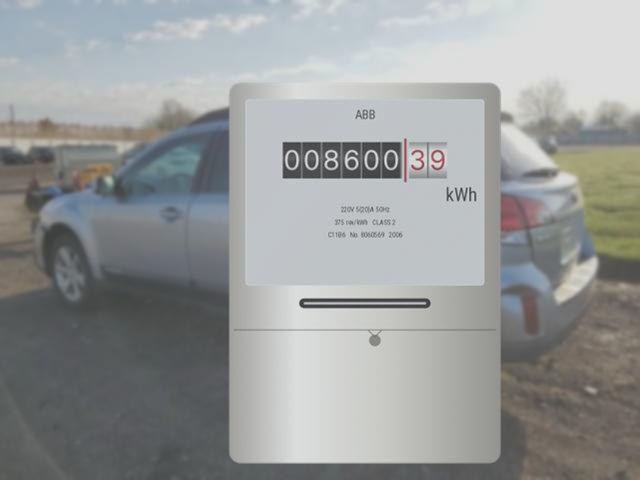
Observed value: 8600.39 kWh
